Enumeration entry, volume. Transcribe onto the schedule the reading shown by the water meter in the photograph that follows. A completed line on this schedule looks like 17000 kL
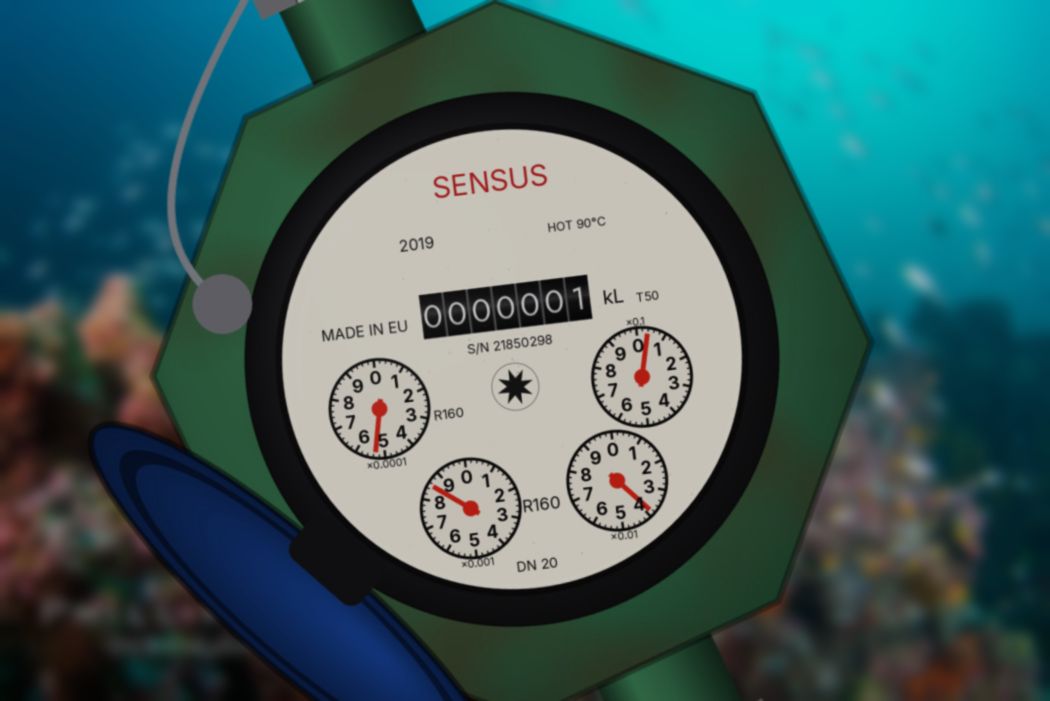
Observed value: 1.0385 kL
